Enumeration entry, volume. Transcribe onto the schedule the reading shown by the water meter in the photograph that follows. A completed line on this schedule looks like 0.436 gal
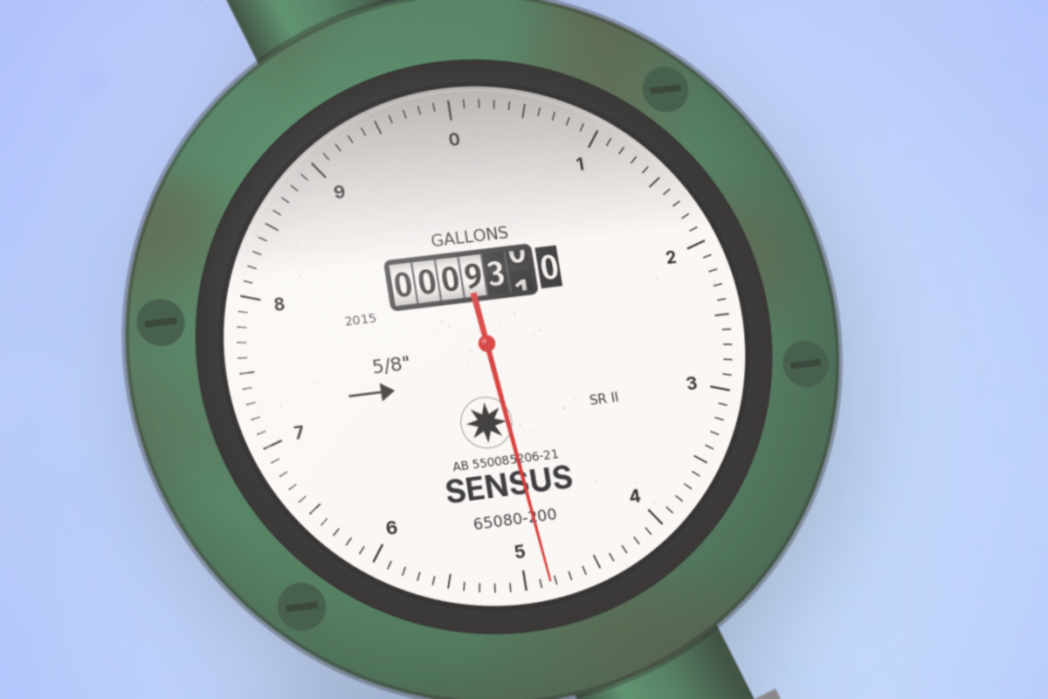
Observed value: 9304.8 gal
